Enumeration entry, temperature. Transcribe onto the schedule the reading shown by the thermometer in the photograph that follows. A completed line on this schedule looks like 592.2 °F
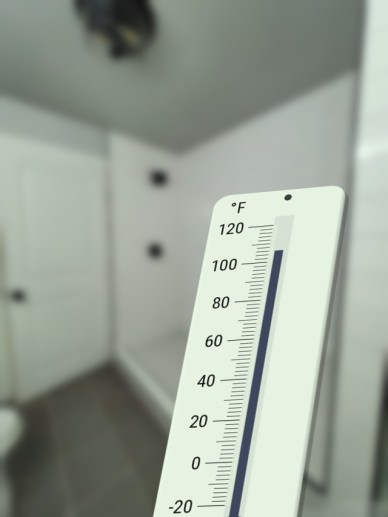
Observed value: 106 °F
